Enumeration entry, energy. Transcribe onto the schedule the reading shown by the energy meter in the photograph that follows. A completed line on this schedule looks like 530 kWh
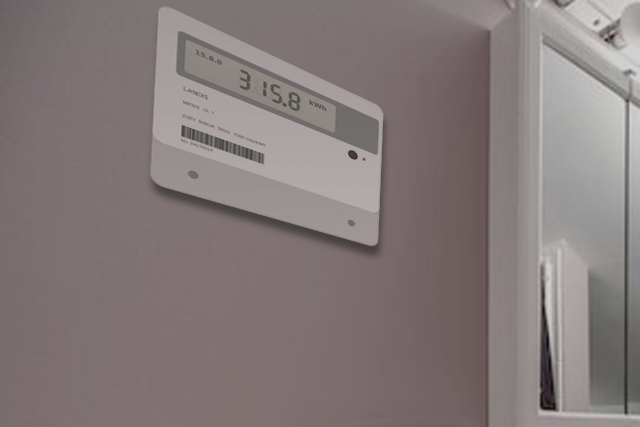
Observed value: 315.8 kWh
